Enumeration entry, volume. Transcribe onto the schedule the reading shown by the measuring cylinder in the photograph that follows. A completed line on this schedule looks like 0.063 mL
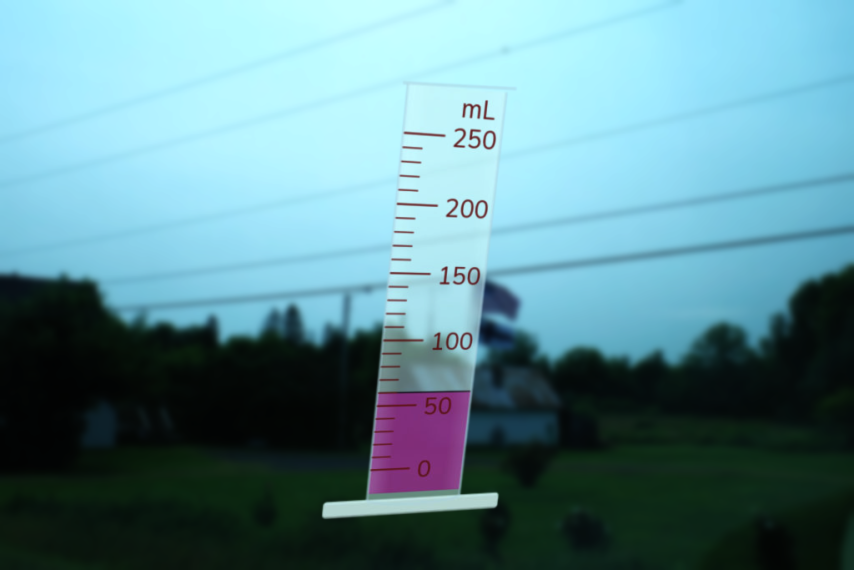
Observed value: 60 mL
